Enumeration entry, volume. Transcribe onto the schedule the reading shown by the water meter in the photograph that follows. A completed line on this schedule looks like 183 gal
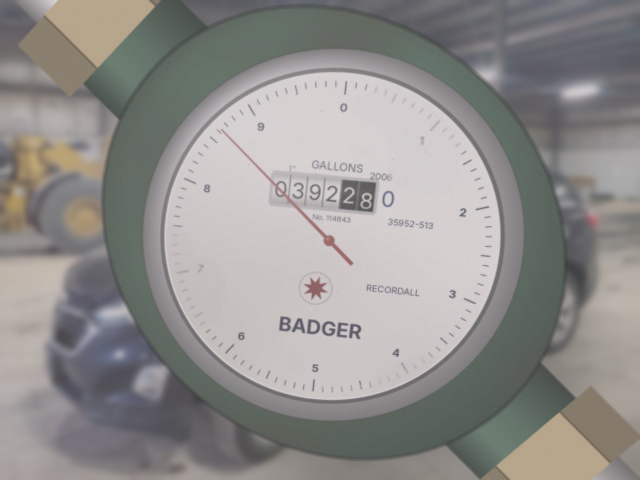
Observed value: 392278.6 gal
